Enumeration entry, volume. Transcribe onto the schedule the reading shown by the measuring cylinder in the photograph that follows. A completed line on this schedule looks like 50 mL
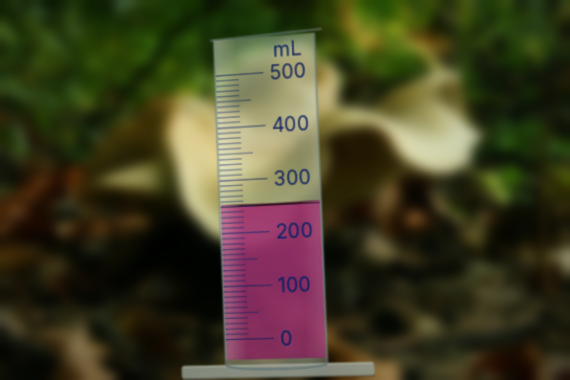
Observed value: 250 mL
